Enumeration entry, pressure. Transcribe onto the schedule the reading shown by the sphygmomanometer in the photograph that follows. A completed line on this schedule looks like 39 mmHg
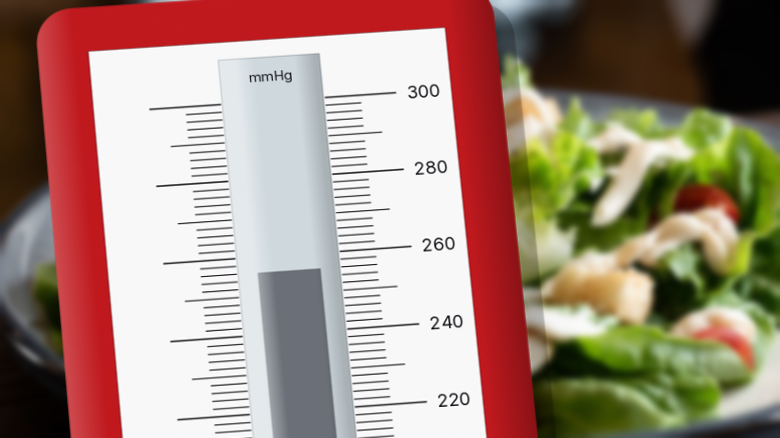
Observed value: 256 mmHg
